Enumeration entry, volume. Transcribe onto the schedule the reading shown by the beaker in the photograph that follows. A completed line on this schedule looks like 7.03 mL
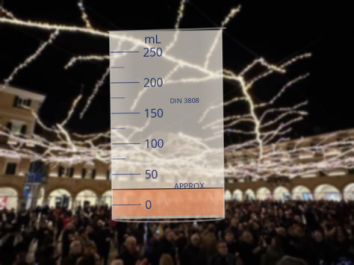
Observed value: 25 mL
